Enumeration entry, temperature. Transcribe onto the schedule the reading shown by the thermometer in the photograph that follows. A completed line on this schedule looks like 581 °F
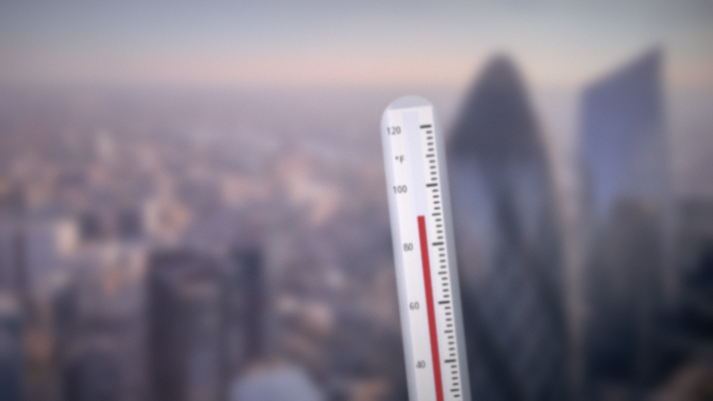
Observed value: 90 °F
